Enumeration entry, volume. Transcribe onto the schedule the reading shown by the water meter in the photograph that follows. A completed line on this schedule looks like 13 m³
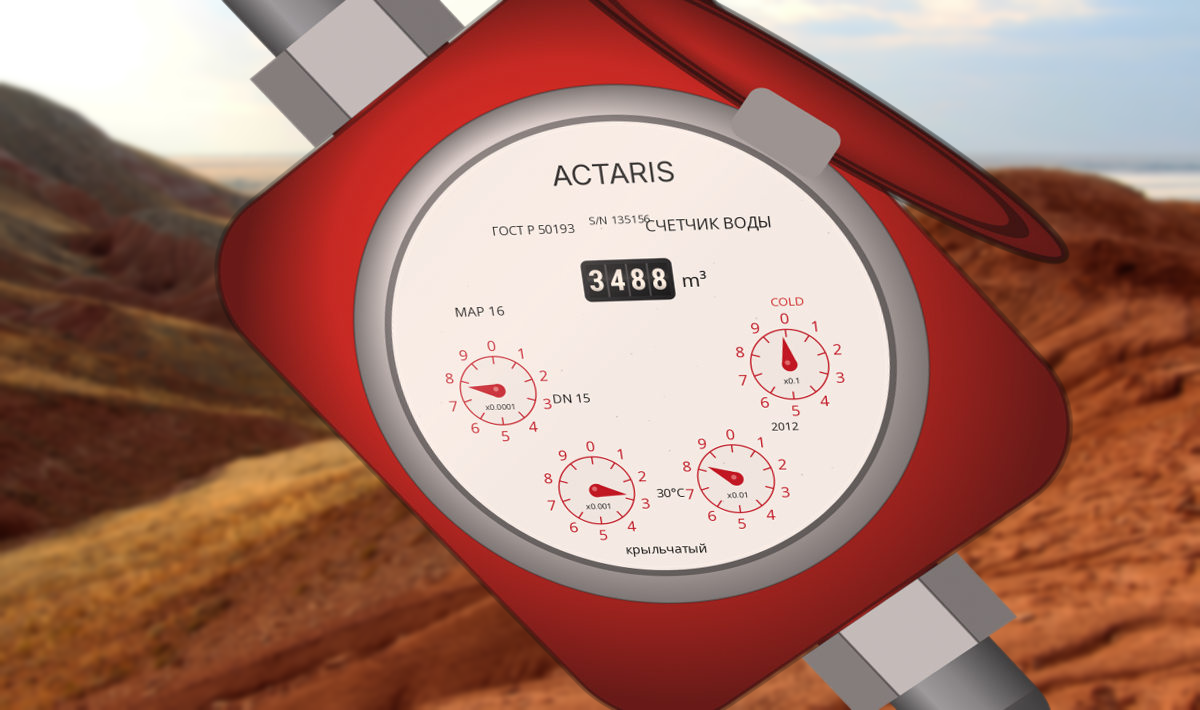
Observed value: 3487.9827 m³
